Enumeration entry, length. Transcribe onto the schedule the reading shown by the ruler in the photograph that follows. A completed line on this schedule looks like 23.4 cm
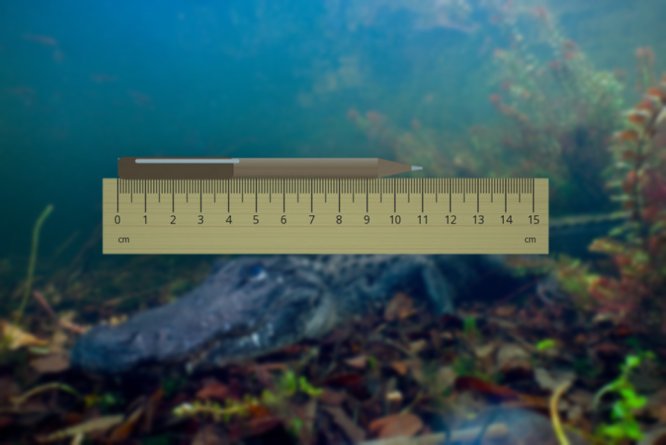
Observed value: 11 cm
